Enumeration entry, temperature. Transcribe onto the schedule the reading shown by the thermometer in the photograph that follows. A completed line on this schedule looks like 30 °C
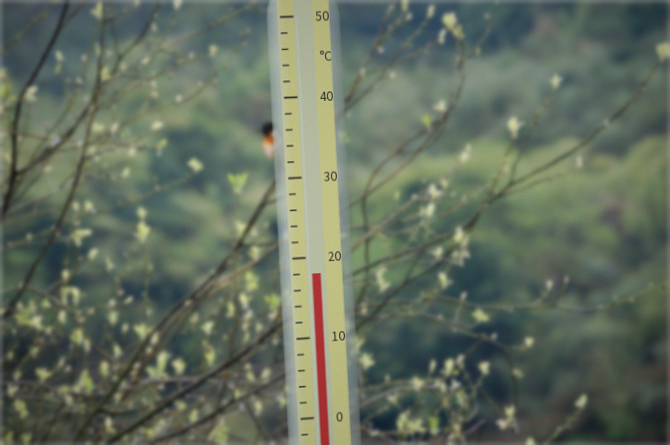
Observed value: 18 °C
